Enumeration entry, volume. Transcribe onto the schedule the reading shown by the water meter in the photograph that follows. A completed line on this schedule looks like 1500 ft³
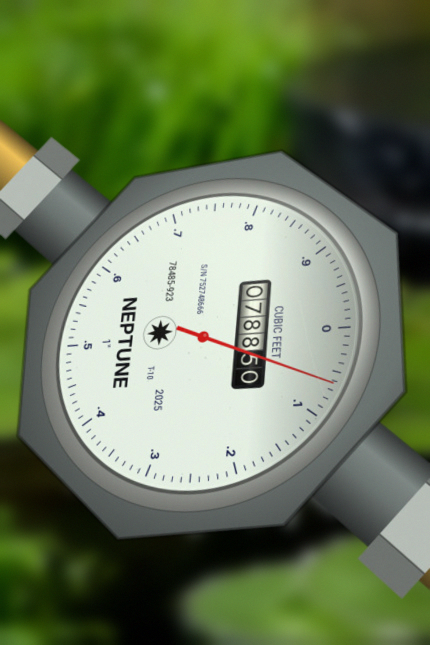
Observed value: 78850.06 ft³
